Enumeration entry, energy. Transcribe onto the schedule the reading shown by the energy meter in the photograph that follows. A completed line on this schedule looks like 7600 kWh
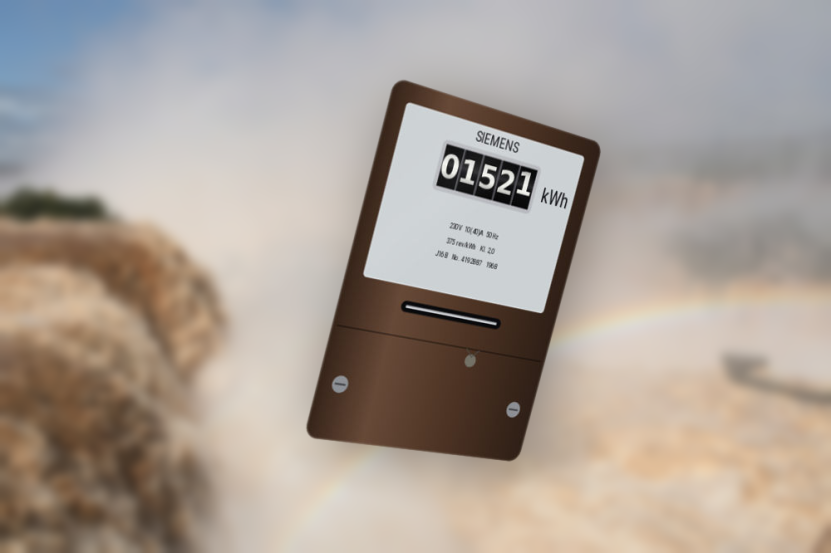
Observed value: 1521 kWh
